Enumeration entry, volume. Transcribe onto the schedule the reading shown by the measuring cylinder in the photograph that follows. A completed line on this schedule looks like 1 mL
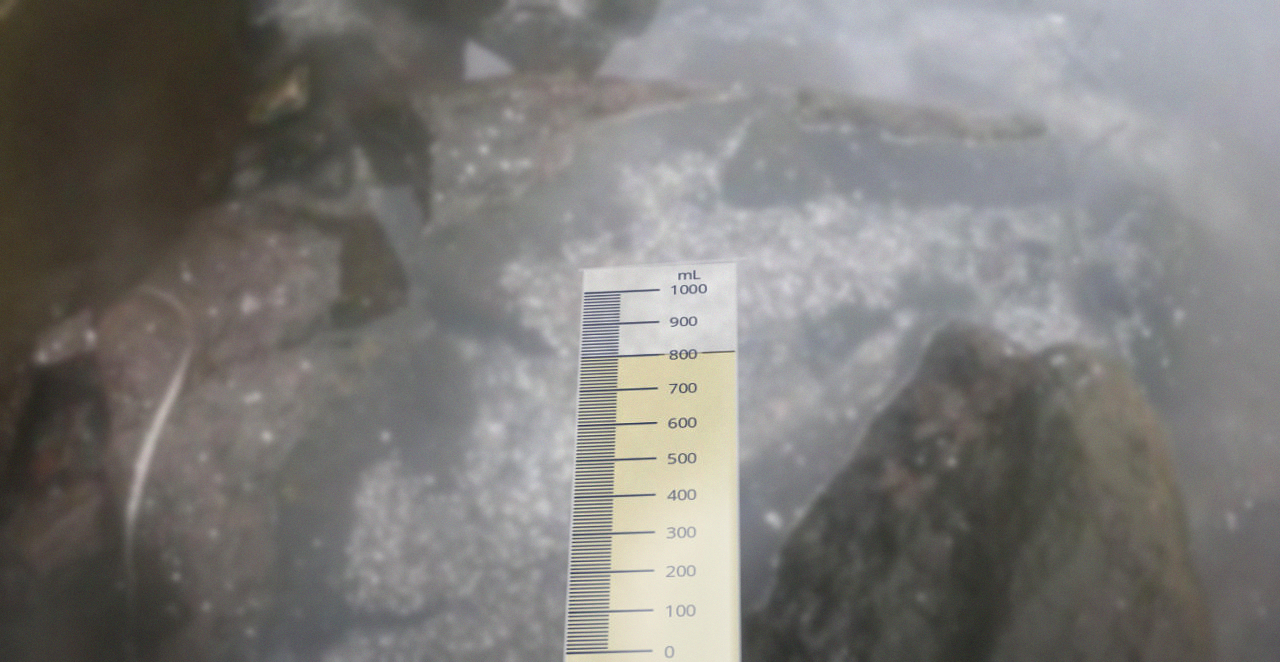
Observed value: 800 mL
